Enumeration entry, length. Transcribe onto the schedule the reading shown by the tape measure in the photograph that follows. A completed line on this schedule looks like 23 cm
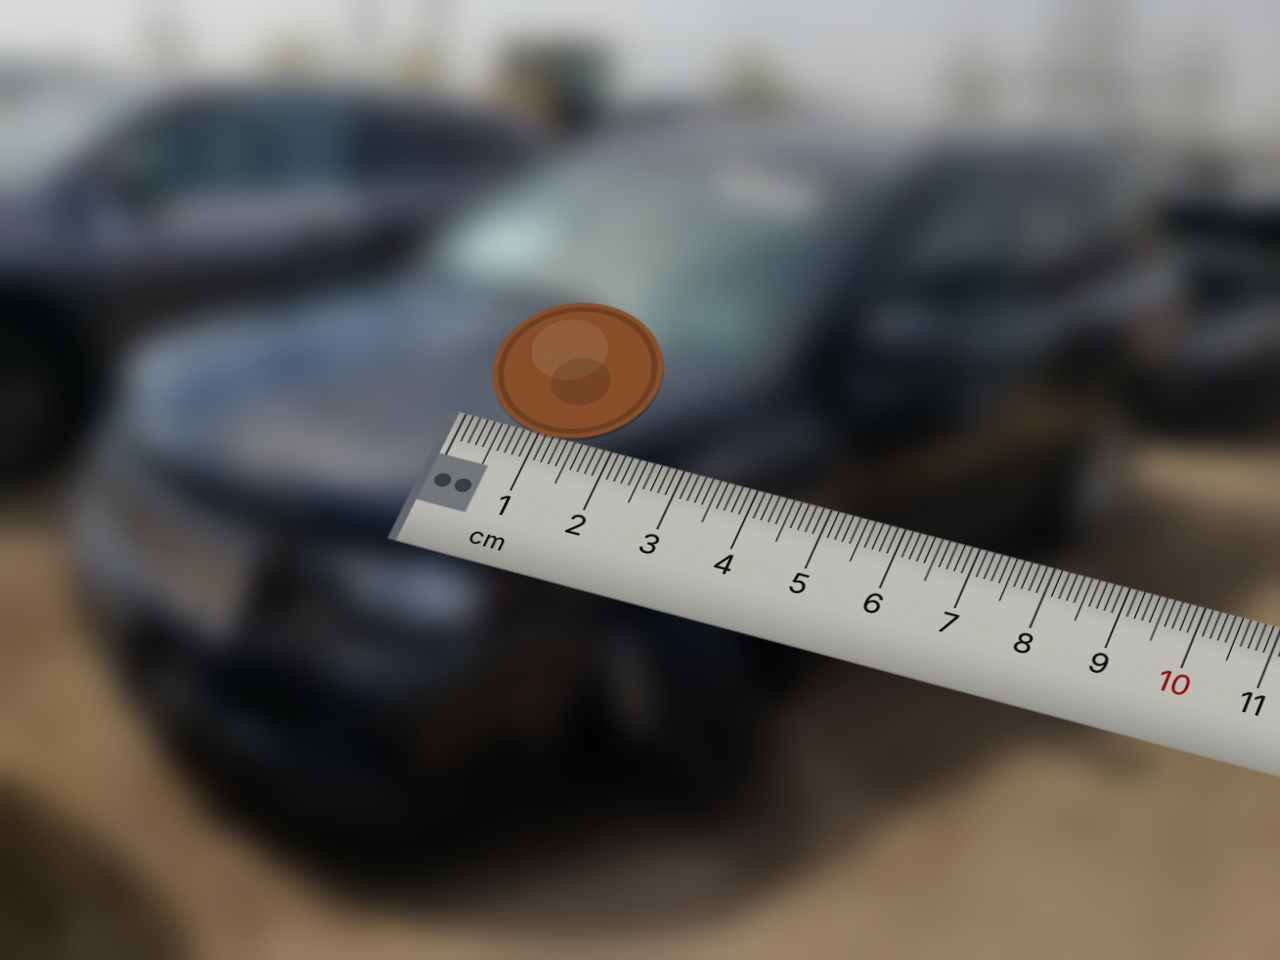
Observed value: 2.2 cm
